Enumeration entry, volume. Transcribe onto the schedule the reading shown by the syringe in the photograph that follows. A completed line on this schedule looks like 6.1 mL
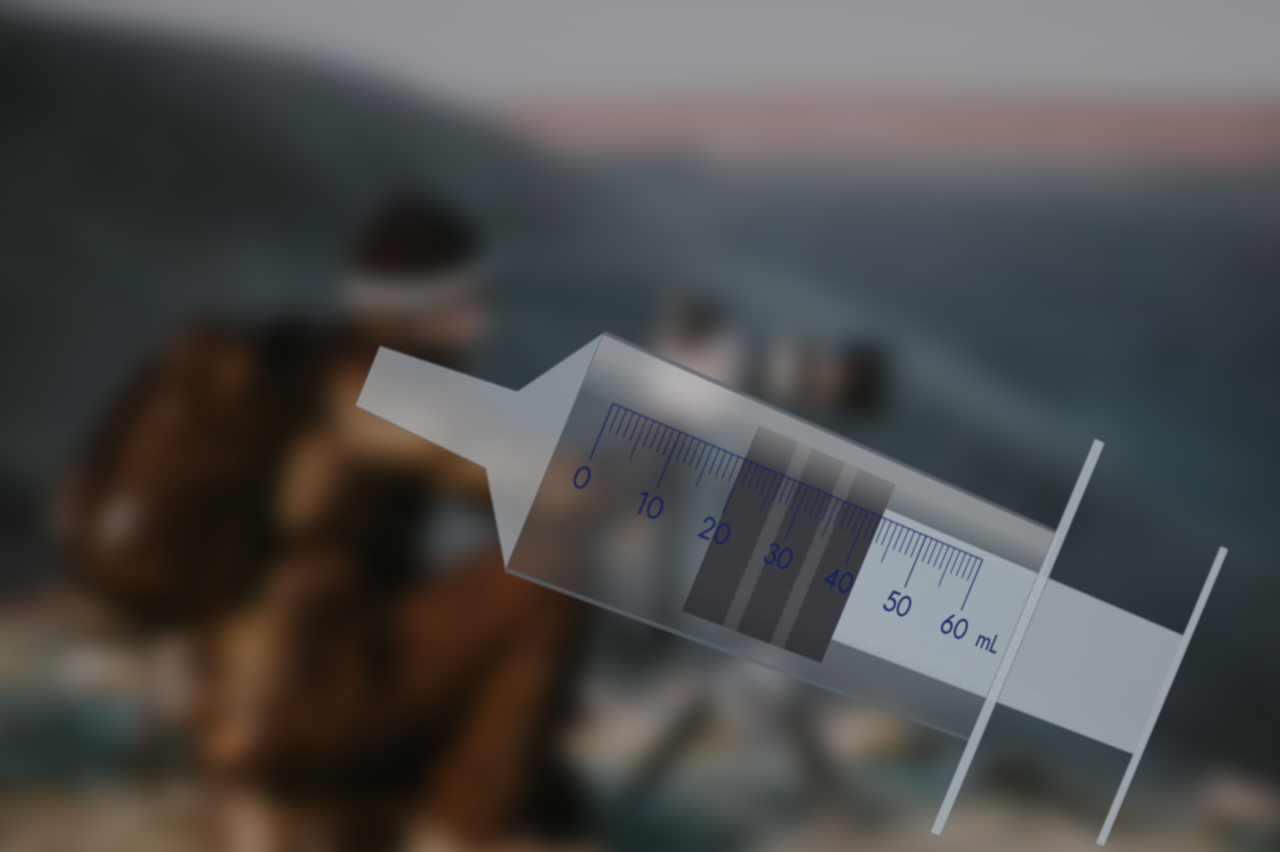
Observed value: 20 mL
